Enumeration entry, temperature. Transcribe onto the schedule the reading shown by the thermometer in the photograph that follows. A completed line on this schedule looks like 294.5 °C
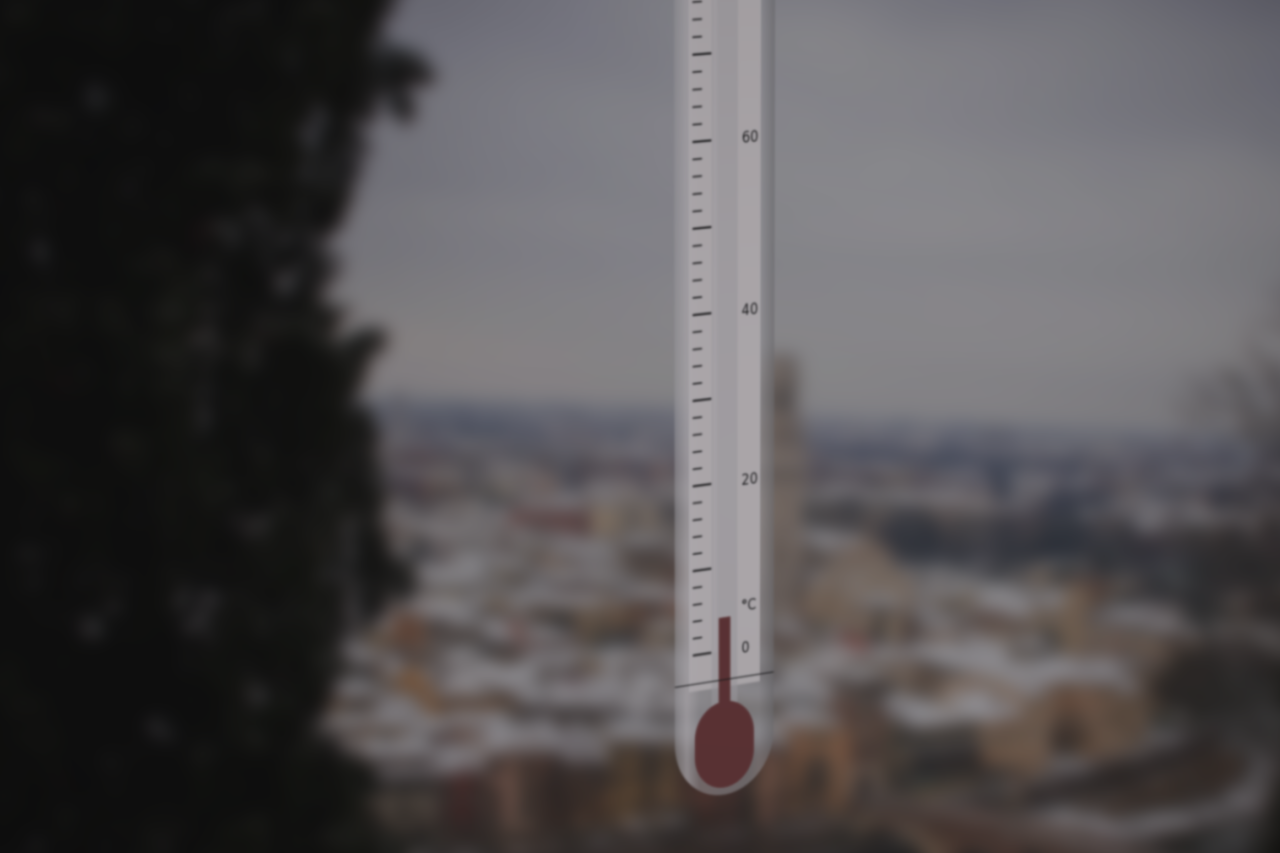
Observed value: 4 °C
